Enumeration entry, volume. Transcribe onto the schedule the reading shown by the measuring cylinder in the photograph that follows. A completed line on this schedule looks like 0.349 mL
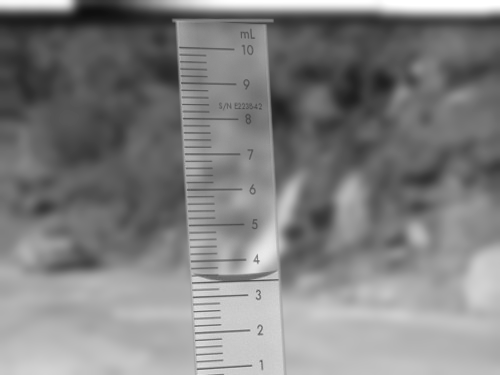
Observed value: 3.4 mL
